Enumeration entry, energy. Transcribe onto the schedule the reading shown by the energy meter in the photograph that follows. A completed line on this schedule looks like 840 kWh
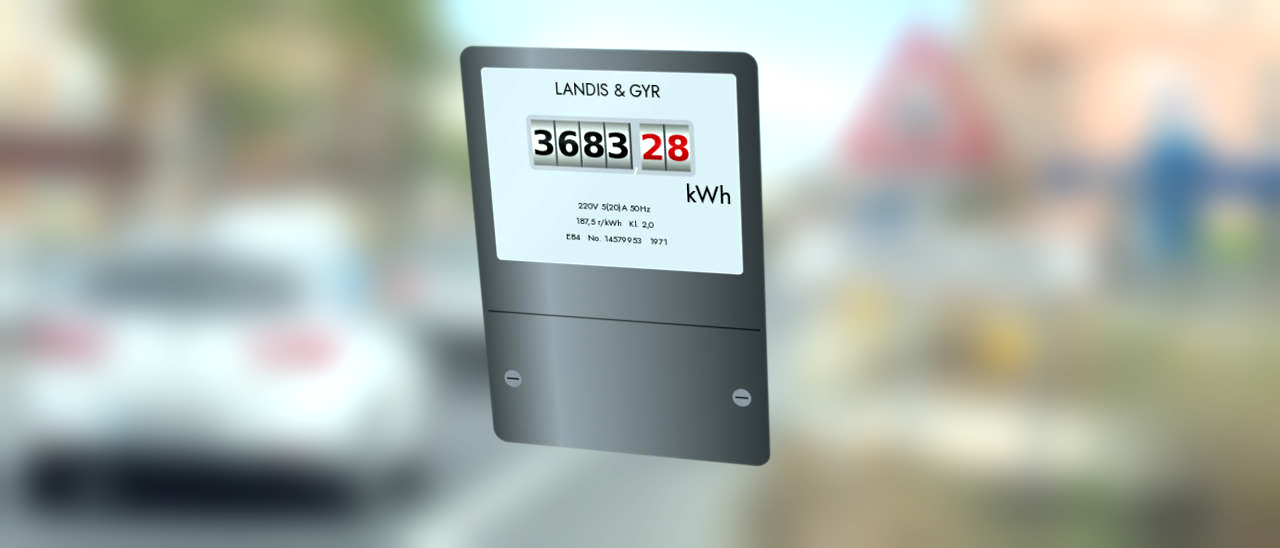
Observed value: 3683.28 kWh
